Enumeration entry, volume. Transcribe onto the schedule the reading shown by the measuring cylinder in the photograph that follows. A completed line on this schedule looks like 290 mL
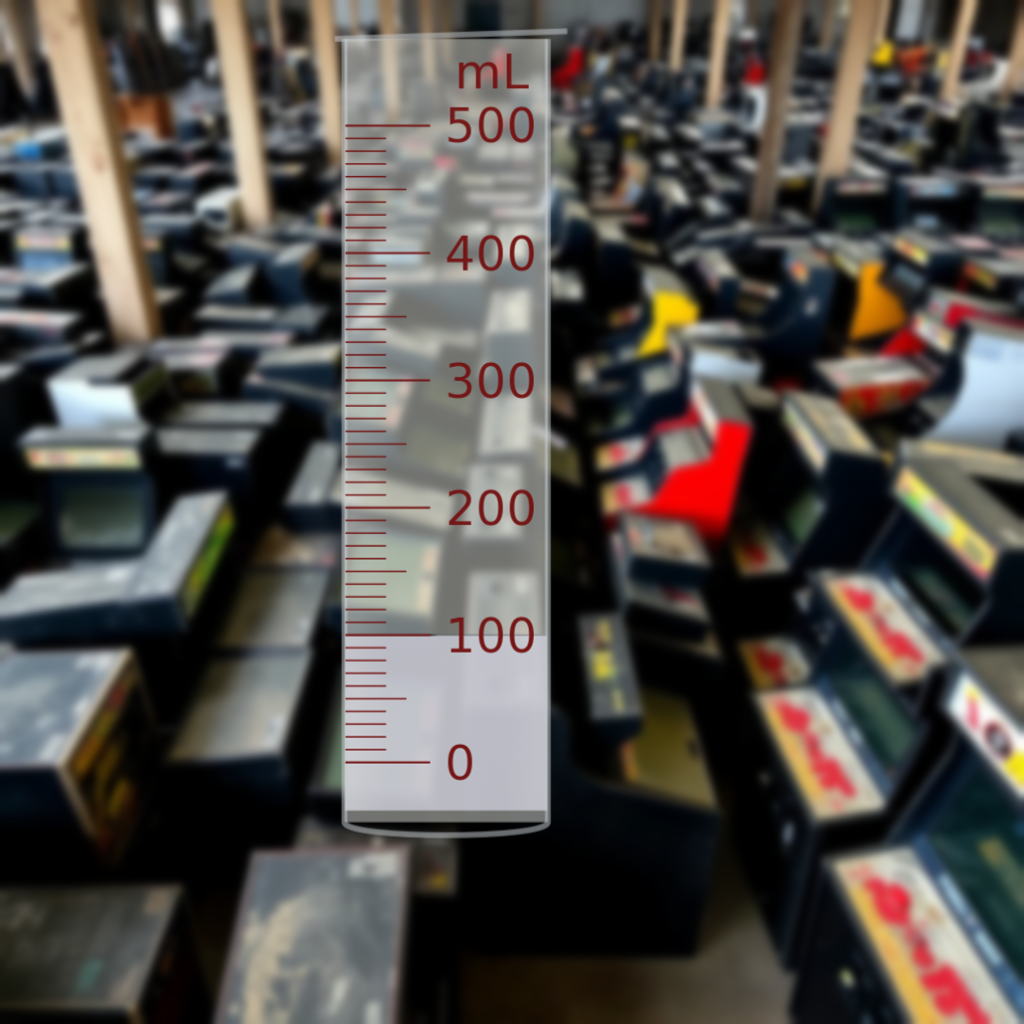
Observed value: 100 mL
